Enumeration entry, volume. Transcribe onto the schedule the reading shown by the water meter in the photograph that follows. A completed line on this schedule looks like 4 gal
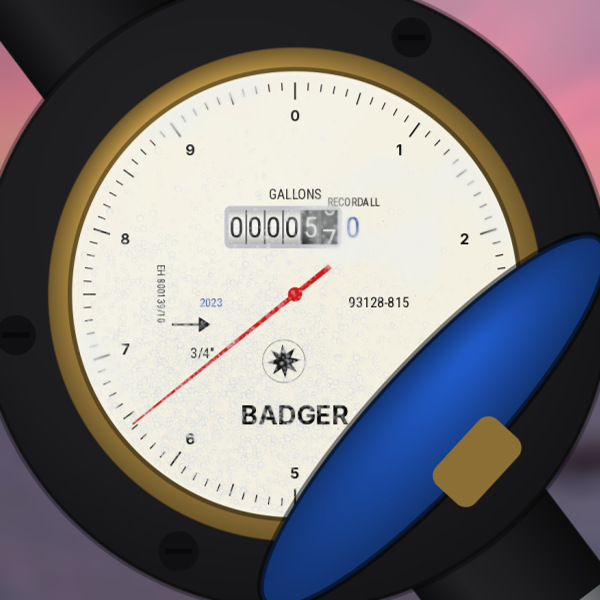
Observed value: 566.4 gal
